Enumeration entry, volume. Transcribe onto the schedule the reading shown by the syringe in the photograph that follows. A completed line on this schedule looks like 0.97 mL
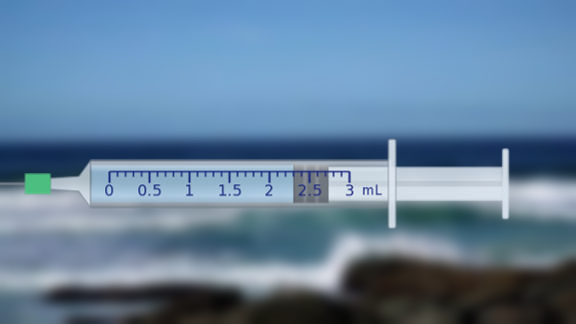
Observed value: 2.3 mL
